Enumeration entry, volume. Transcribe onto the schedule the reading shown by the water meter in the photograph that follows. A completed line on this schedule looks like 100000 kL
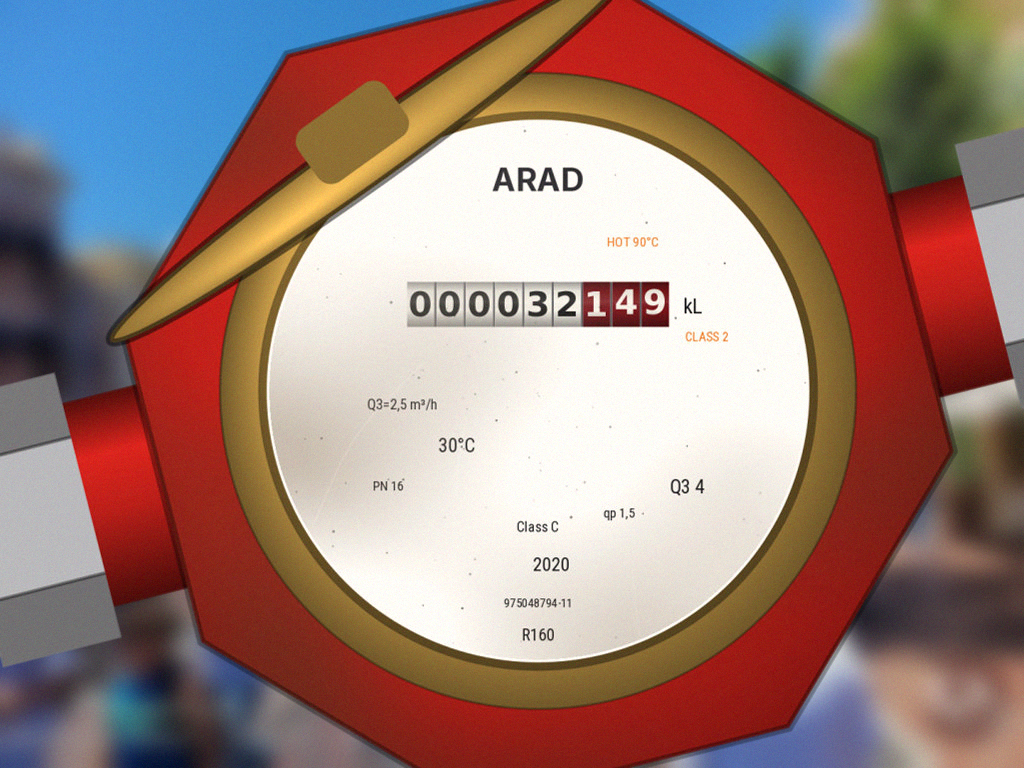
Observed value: 32.149 kL
